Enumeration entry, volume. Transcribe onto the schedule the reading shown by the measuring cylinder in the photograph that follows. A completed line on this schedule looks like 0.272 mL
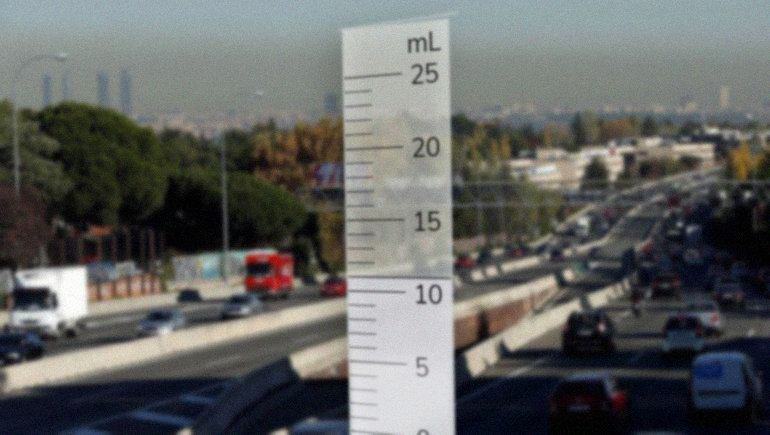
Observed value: 11 mL
